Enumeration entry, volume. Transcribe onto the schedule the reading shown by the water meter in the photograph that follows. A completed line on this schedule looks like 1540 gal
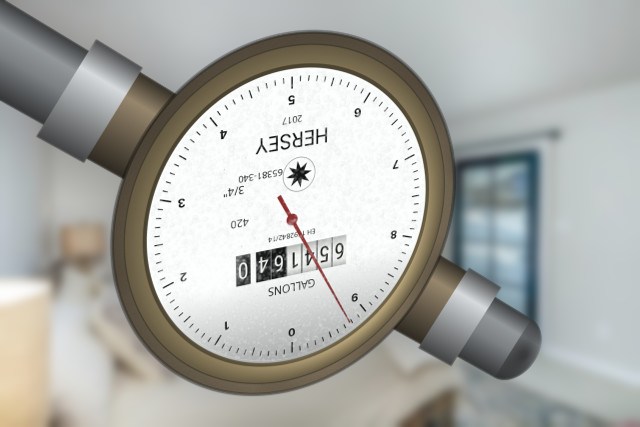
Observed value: 6541639.2 gal
